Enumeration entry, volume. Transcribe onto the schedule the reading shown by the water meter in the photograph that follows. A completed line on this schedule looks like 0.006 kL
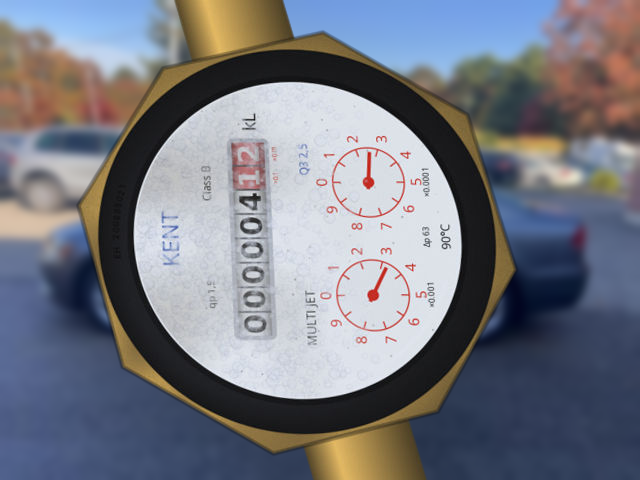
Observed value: 4.1232 kL
